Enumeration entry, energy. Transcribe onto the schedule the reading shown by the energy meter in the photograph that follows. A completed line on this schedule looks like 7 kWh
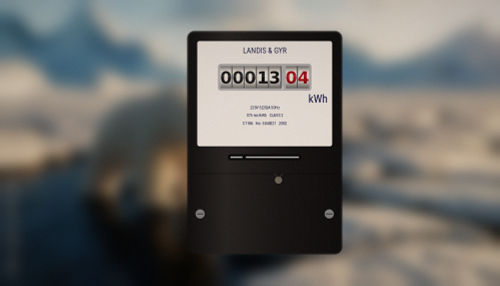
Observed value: 13.04 kWh
